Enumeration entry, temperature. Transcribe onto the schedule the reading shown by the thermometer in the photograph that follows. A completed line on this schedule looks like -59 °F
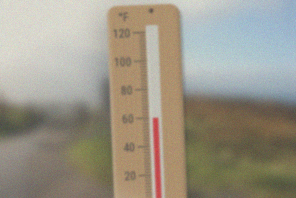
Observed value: 60 °F
